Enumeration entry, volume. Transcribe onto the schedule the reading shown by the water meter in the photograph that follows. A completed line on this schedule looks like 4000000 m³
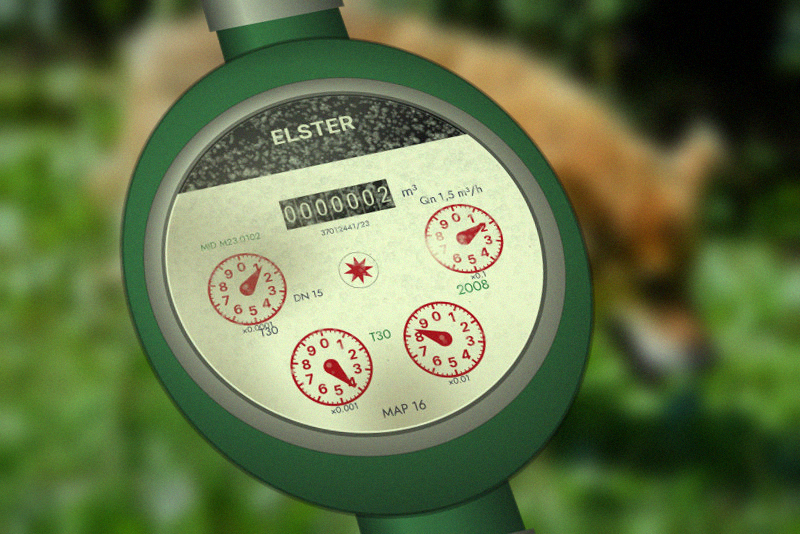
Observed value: 2.1841 m³
